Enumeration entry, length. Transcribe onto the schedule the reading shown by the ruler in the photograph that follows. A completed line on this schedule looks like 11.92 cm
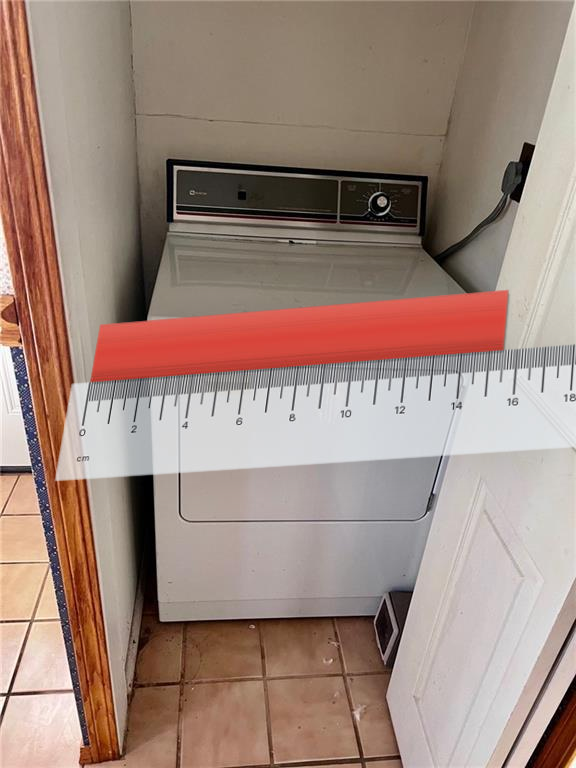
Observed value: 15.5 cm
